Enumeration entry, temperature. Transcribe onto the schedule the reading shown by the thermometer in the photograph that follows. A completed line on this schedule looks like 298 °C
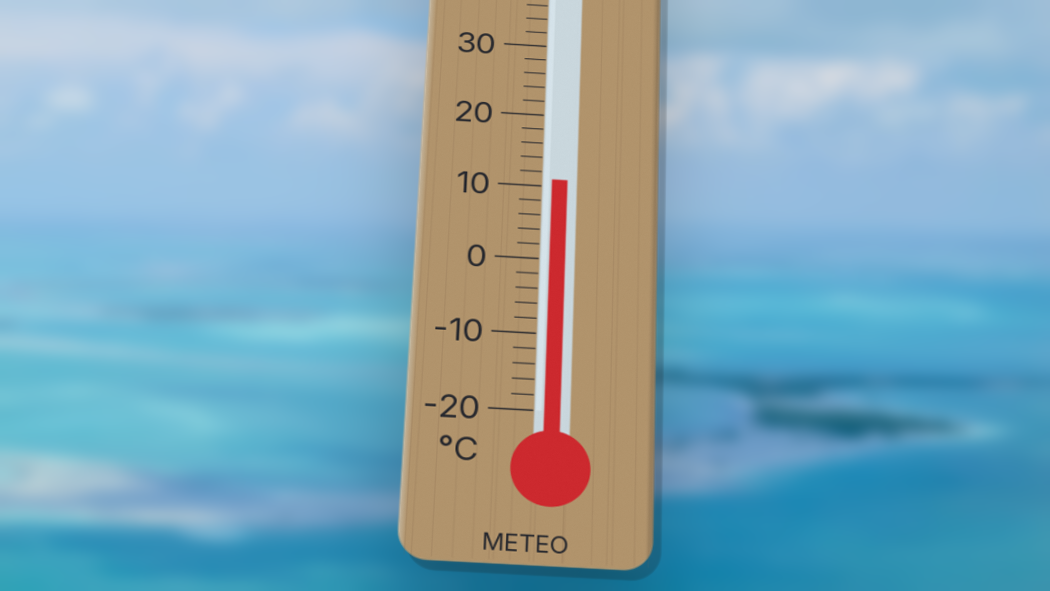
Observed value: 11 °C
